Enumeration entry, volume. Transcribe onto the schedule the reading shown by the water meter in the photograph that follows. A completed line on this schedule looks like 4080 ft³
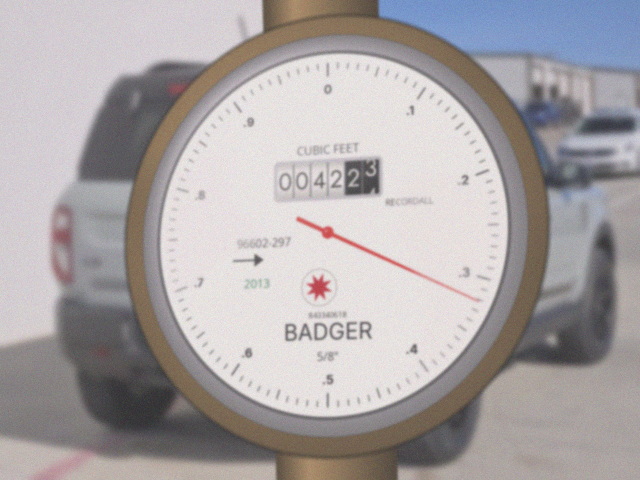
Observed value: 4223.32 ft³
